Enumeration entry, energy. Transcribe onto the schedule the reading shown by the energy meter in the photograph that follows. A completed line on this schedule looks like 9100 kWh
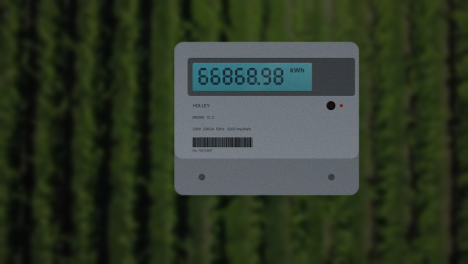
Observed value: 66868.98 kWh
